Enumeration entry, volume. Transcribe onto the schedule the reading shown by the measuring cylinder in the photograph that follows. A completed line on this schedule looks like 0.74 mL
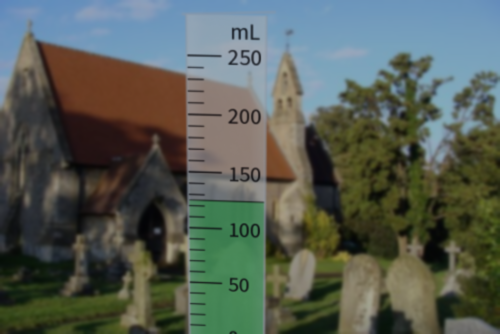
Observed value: 125 mL
